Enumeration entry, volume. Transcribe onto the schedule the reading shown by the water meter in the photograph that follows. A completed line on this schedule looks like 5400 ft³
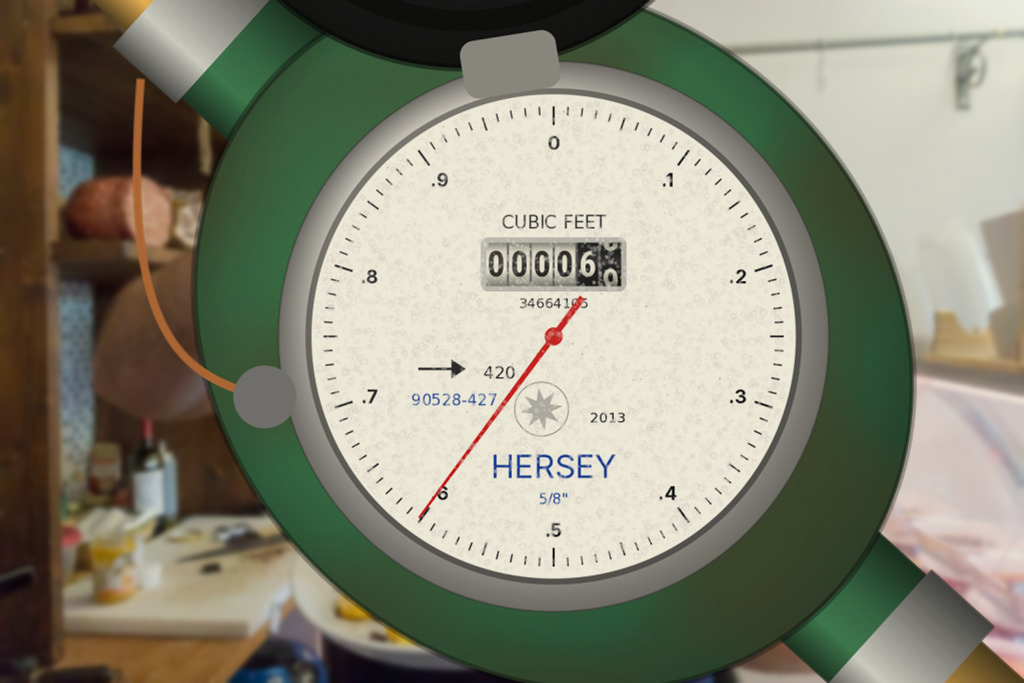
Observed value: 68.60 ft³
